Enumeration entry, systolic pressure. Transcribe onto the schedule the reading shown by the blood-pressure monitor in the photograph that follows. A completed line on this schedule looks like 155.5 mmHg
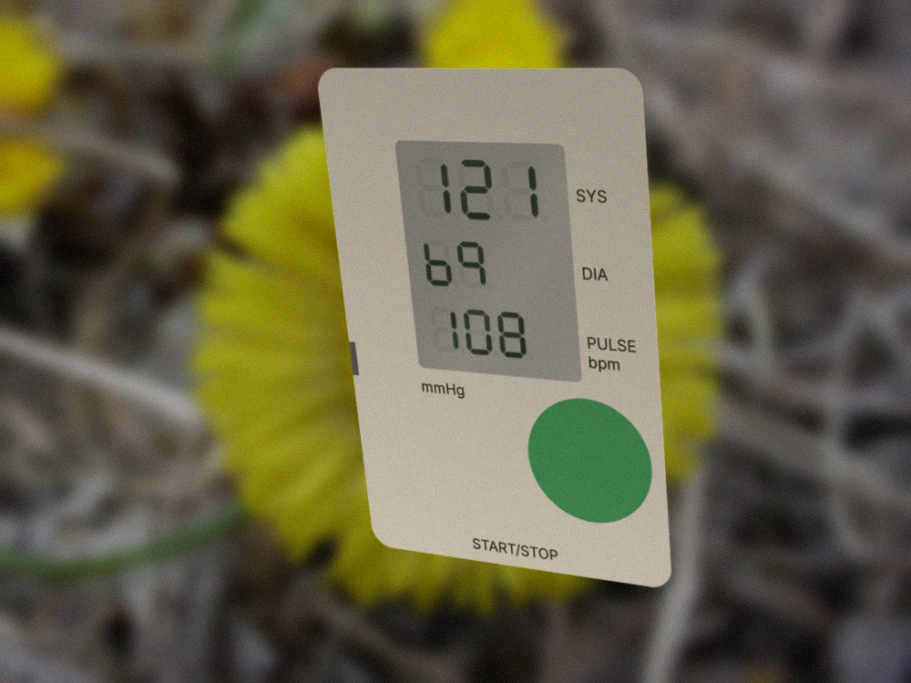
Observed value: 121 mmHg
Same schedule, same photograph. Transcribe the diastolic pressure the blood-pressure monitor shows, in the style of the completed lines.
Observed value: 69 mmHg
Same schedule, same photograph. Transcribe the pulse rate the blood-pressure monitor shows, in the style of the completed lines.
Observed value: 108 bpm
